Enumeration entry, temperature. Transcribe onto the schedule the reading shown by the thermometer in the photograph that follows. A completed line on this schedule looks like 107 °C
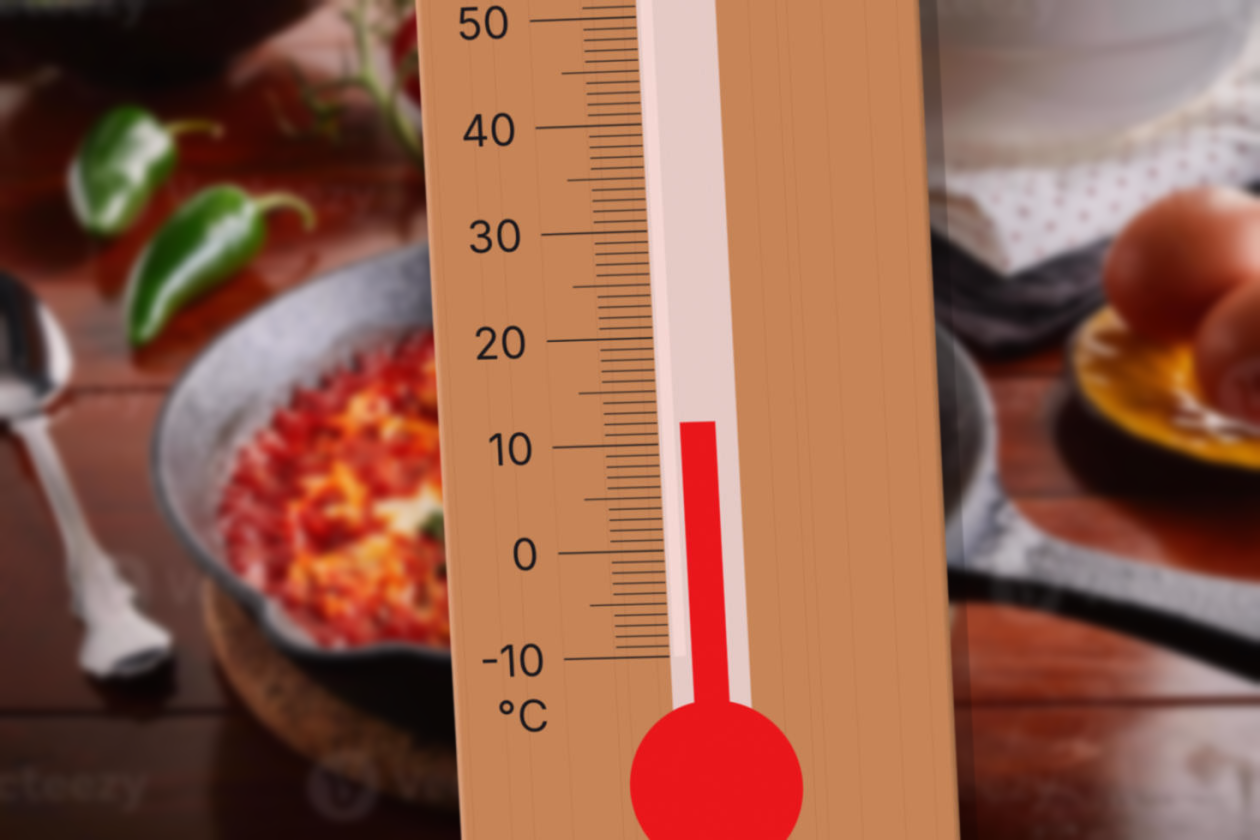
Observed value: 12 °C
